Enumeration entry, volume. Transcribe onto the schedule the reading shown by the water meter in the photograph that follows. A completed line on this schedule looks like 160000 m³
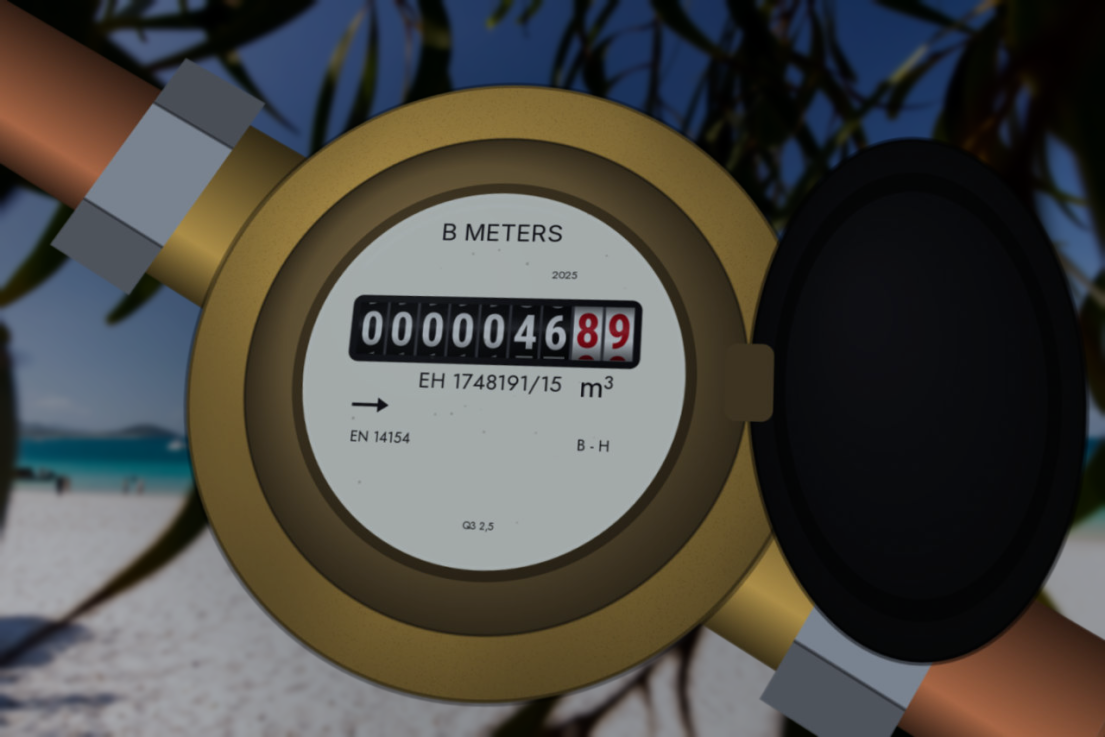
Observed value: 46.89 m³
